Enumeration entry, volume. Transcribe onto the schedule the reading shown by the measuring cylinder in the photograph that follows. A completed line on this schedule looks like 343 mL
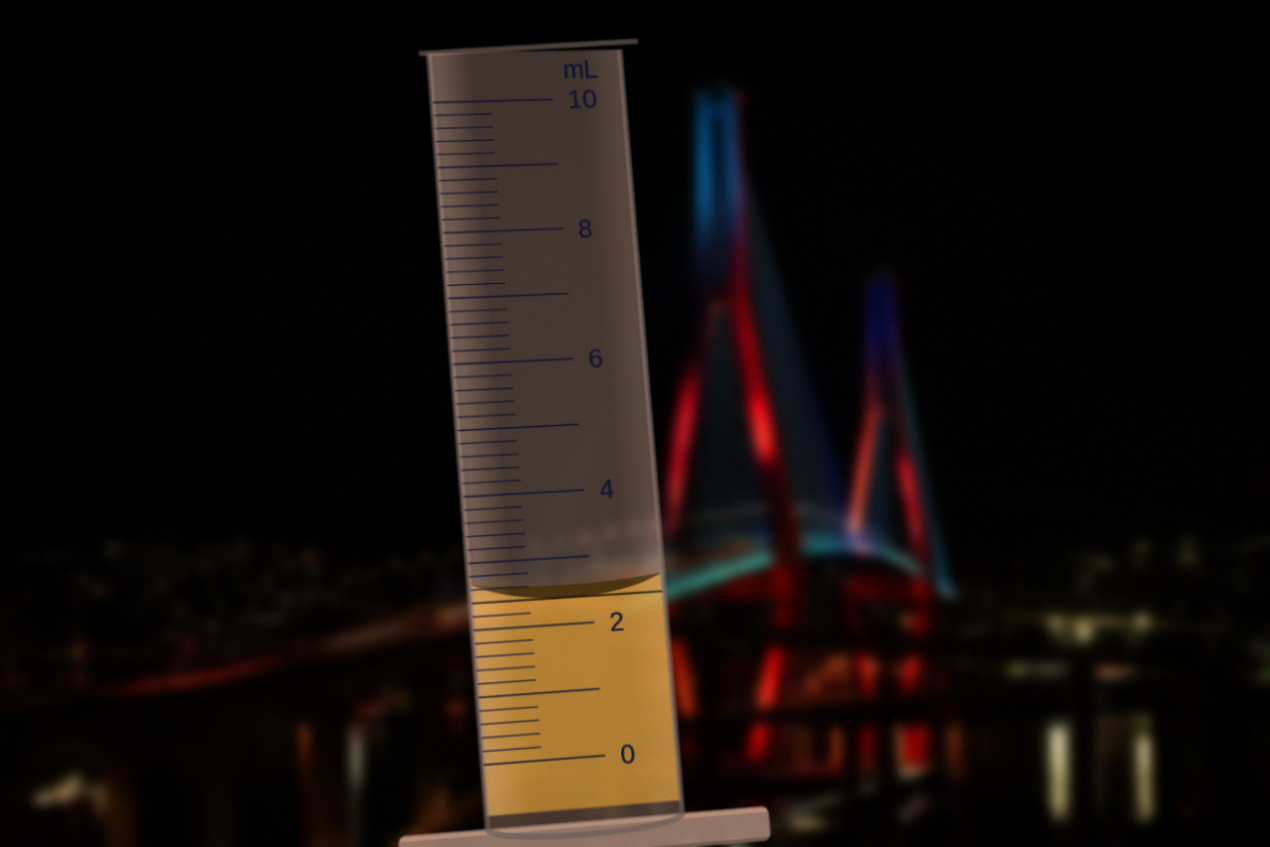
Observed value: 2.4 mL
